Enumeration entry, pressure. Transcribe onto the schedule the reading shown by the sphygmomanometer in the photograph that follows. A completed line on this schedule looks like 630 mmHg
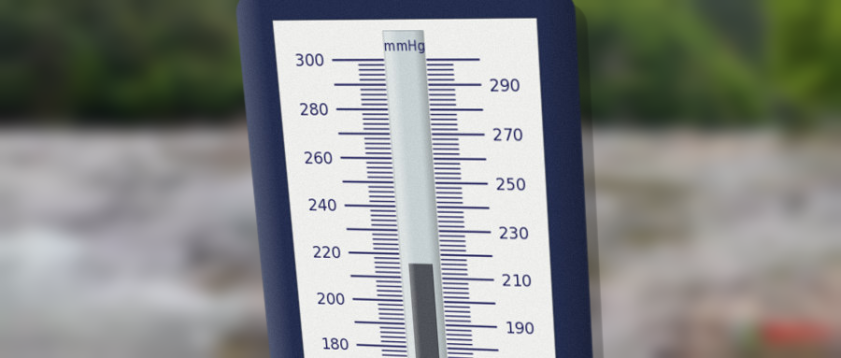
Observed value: 216 mmHg
